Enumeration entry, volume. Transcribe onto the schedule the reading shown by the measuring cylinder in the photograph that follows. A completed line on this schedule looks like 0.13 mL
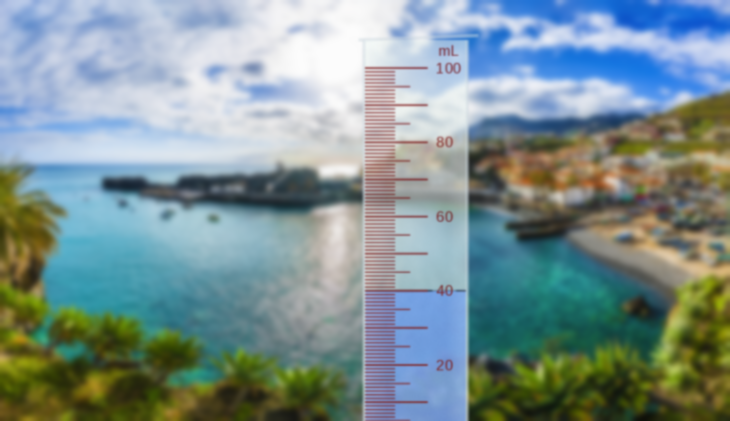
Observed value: 40 mL
